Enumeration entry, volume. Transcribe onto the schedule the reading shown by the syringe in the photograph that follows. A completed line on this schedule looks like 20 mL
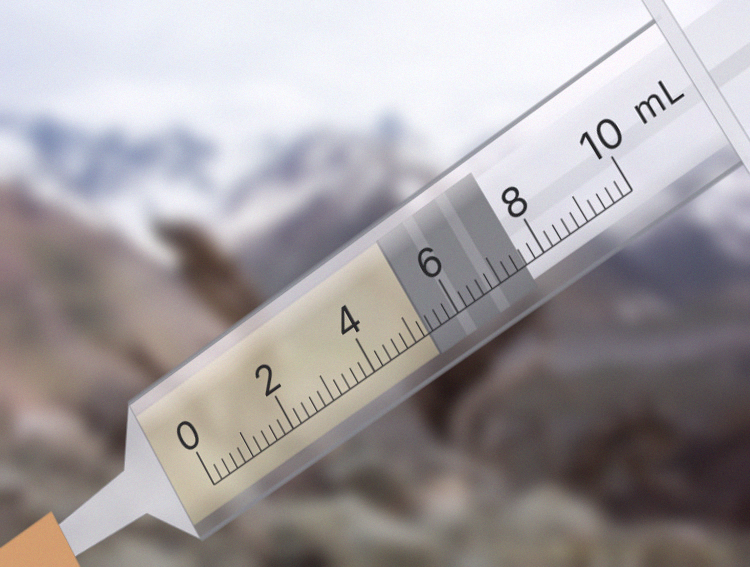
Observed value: 5.3 mL
